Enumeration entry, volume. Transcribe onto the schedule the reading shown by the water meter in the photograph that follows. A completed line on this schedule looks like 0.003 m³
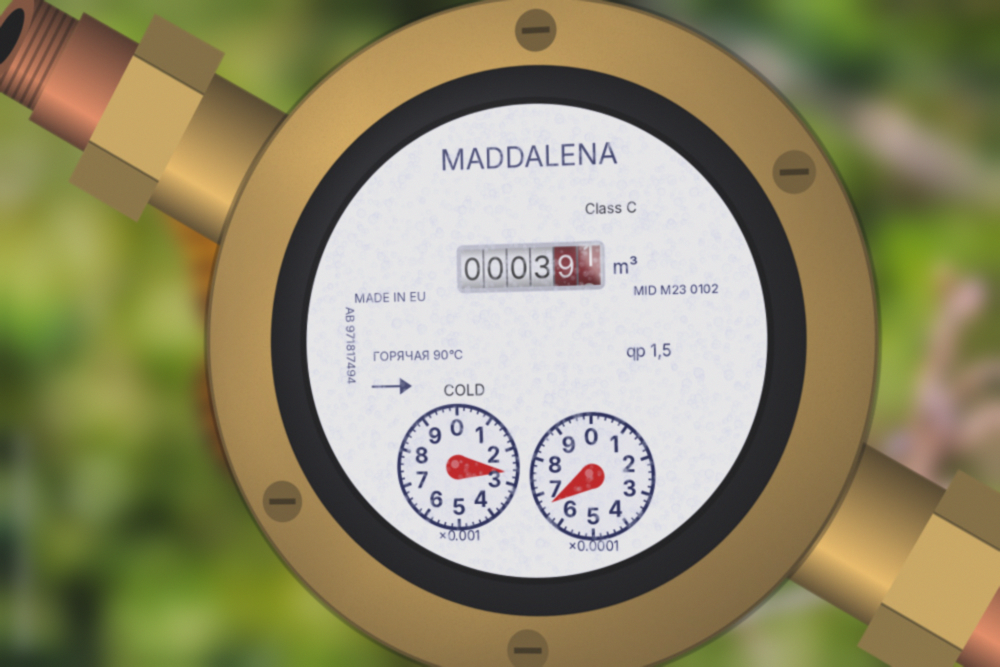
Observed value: 3.9126 m³
